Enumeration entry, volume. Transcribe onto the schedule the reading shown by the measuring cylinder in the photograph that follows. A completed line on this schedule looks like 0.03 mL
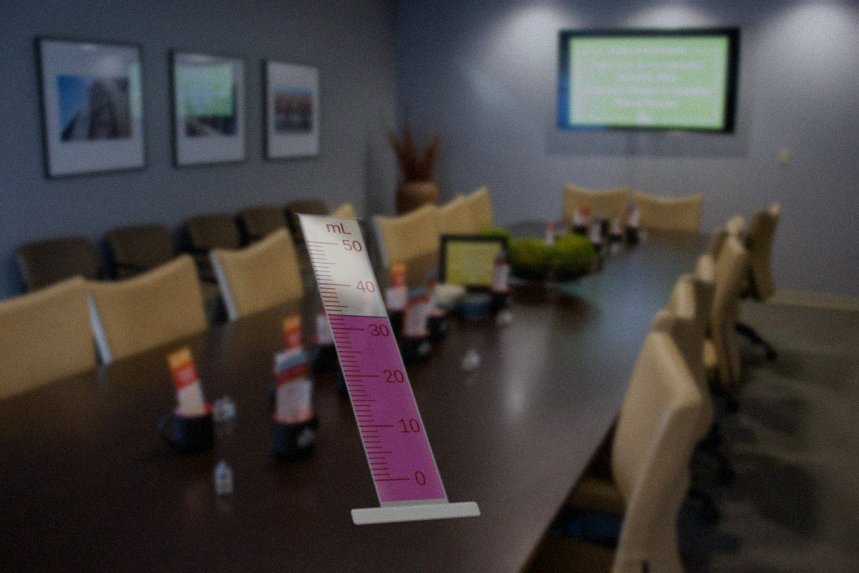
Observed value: 33 mL
